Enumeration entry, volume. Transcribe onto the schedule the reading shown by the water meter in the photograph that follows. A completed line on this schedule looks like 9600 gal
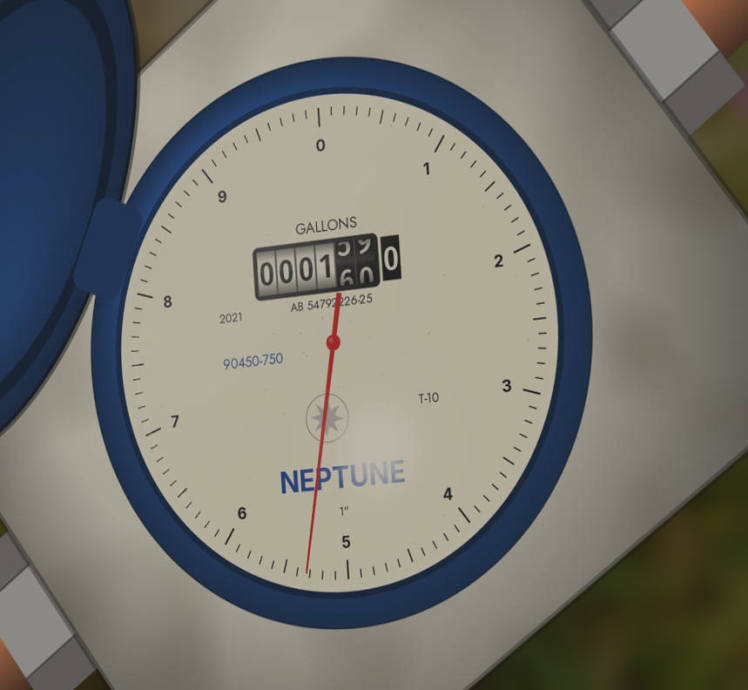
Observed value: 1595.3 gal
